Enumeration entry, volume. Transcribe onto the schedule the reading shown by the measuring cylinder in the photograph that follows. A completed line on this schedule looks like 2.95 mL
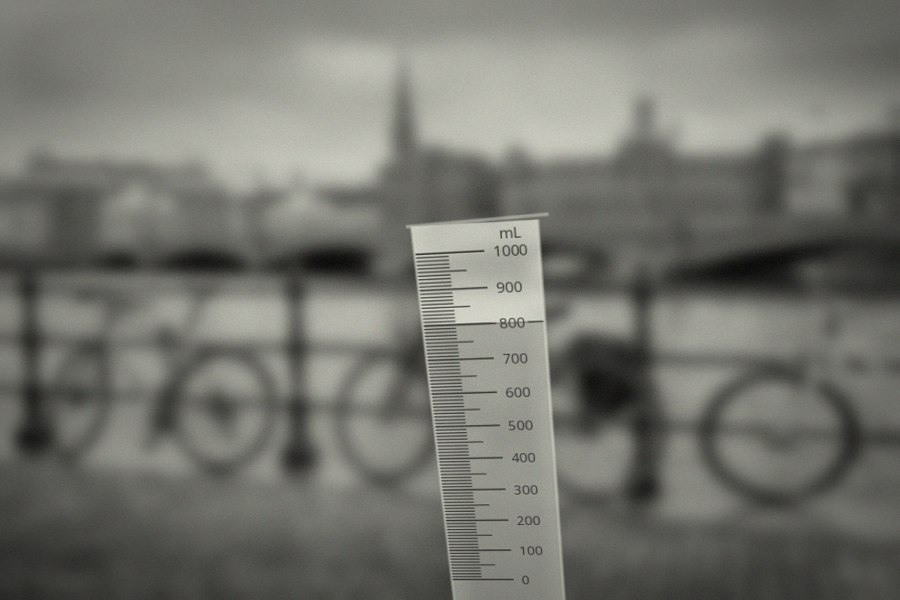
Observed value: 800 mL
